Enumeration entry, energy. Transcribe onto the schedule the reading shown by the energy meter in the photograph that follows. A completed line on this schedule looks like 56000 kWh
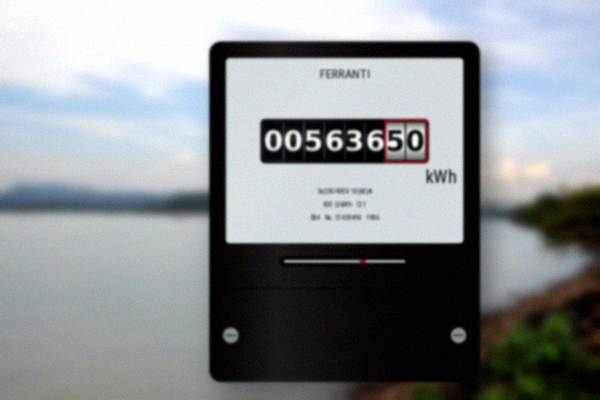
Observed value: 5636.50 kWh
